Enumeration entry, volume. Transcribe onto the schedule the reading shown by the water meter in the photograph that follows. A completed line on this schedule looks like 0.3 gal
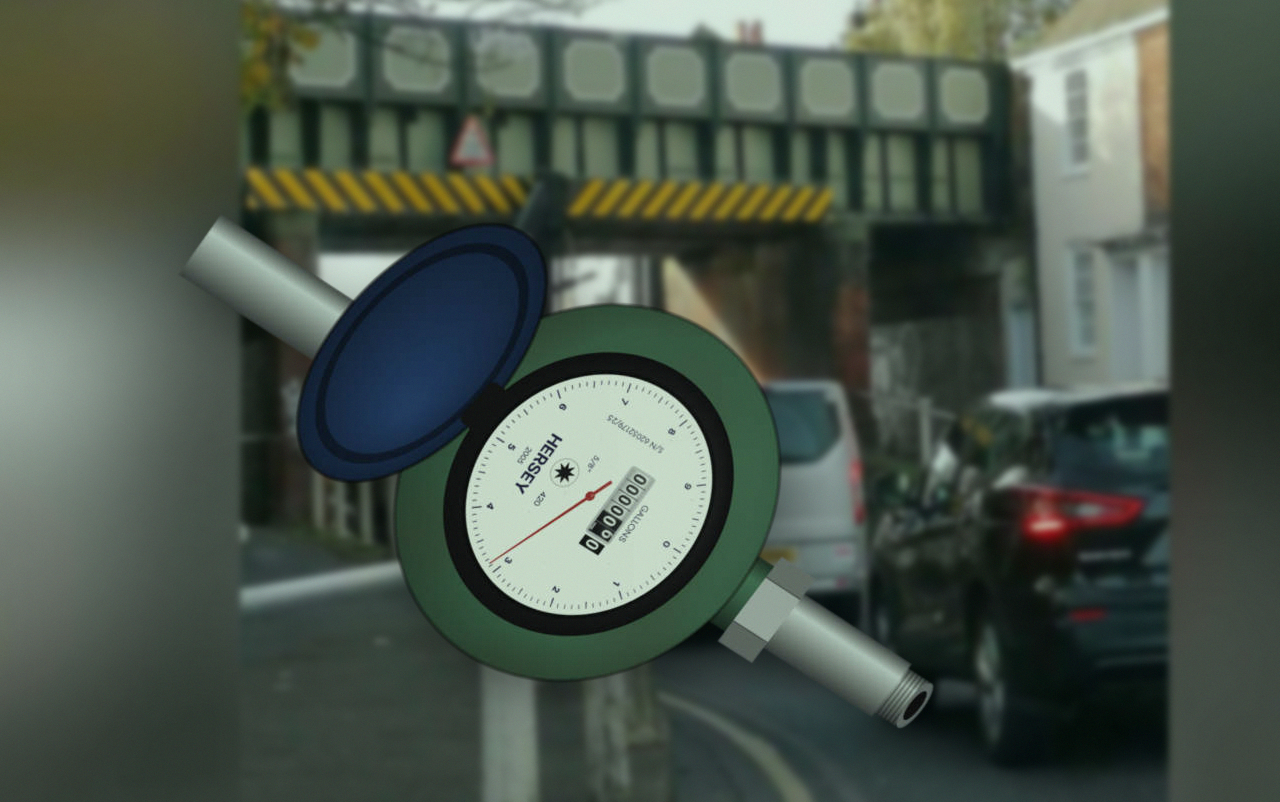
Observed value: 63.1 gal
